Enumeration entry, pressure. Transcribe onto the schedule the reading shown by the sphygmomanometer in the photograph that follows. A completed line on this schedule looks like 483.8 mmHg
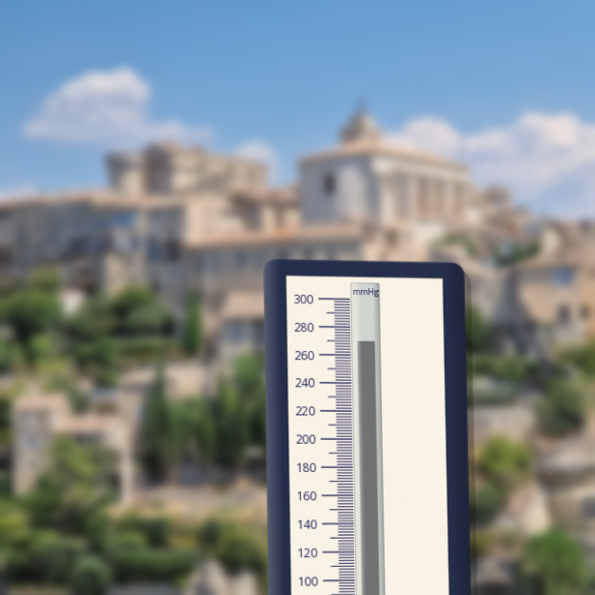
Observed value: 270 mmHg
